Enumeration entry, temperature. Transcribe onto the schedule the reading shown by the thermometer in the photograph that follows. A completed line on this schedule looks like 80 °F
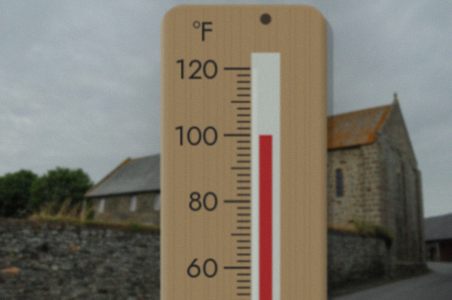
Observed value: 100 °F
